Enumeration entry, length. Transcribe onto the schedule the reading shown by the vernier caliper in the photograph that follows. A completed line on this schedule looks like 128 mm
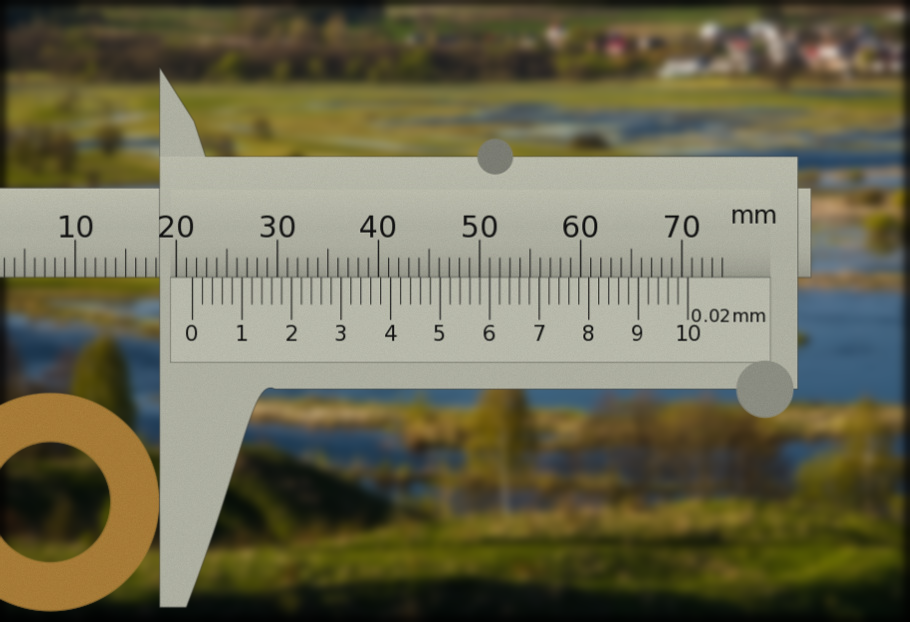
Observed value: 21.6 mm
